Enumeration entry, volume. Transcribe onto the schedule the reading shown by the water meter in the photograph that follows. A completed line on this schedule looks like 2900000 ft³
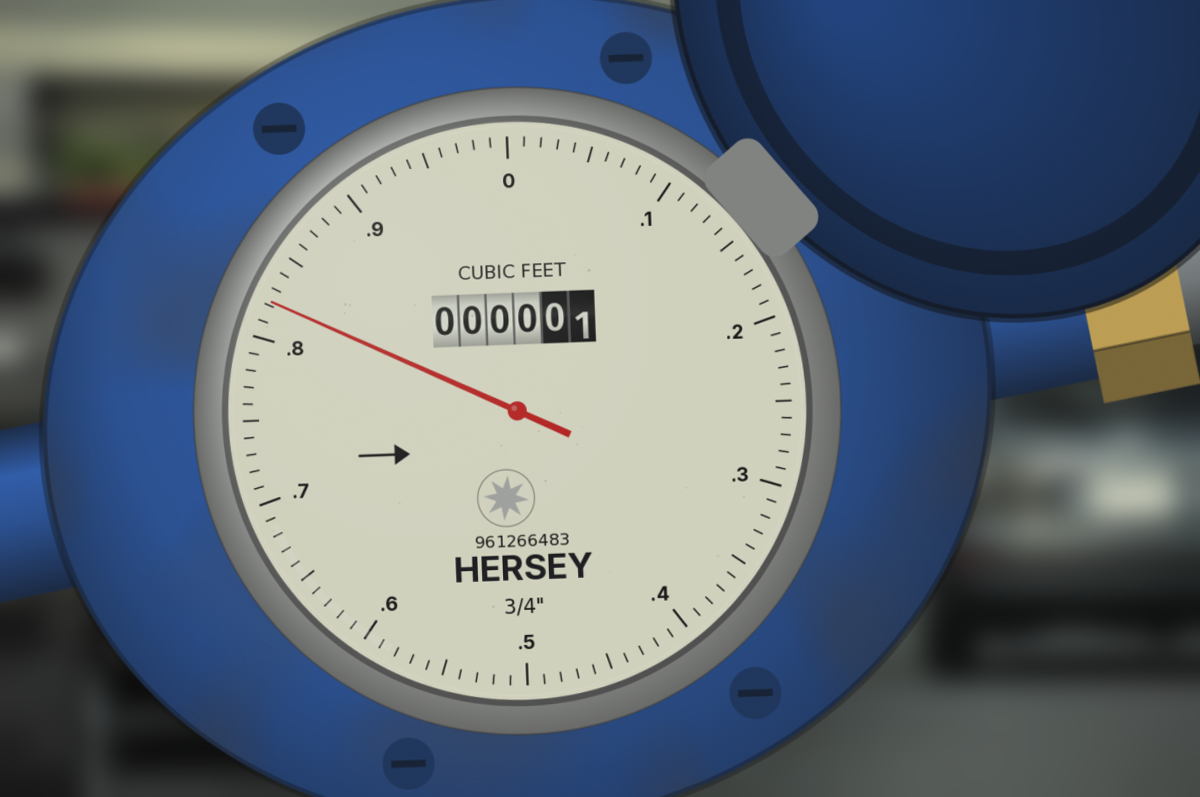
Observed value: 0.82 ft³
